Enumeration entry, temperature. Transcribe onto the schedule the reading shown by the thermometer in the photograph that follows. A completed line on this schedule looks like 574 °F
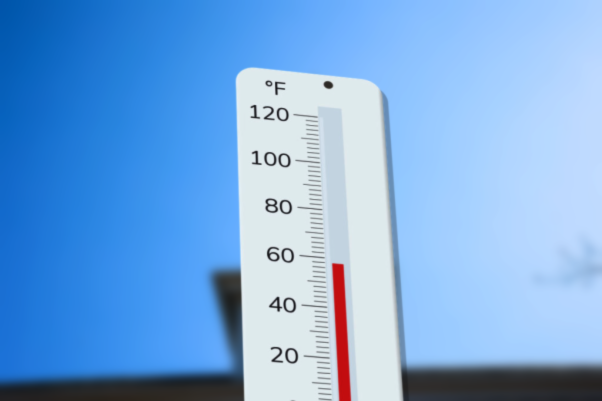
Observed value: 58 °F
